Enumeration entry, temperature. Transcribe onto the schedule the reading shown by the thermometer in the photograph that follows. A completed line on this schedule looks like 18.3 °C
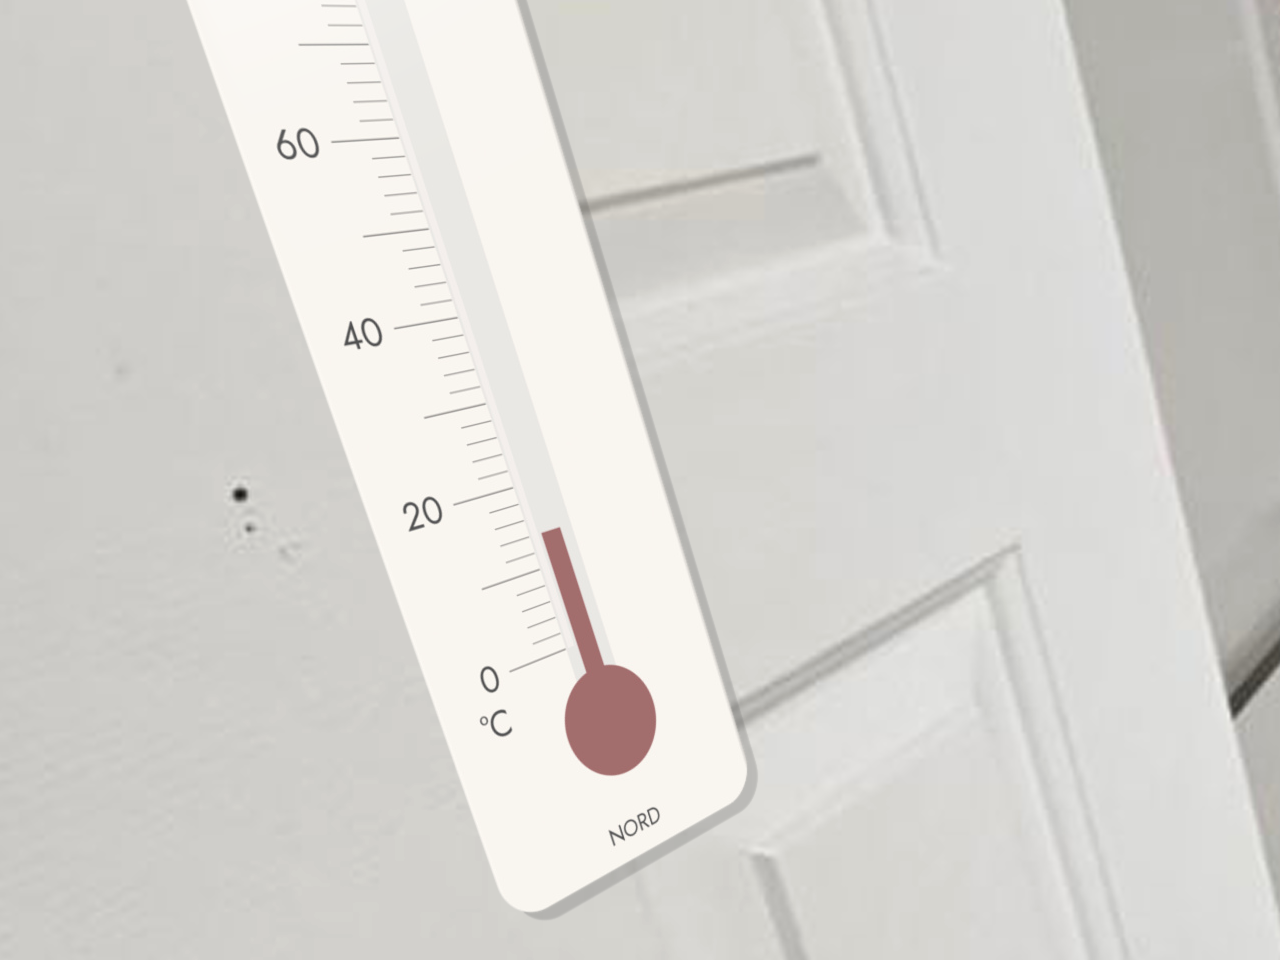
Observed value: 14 °C
